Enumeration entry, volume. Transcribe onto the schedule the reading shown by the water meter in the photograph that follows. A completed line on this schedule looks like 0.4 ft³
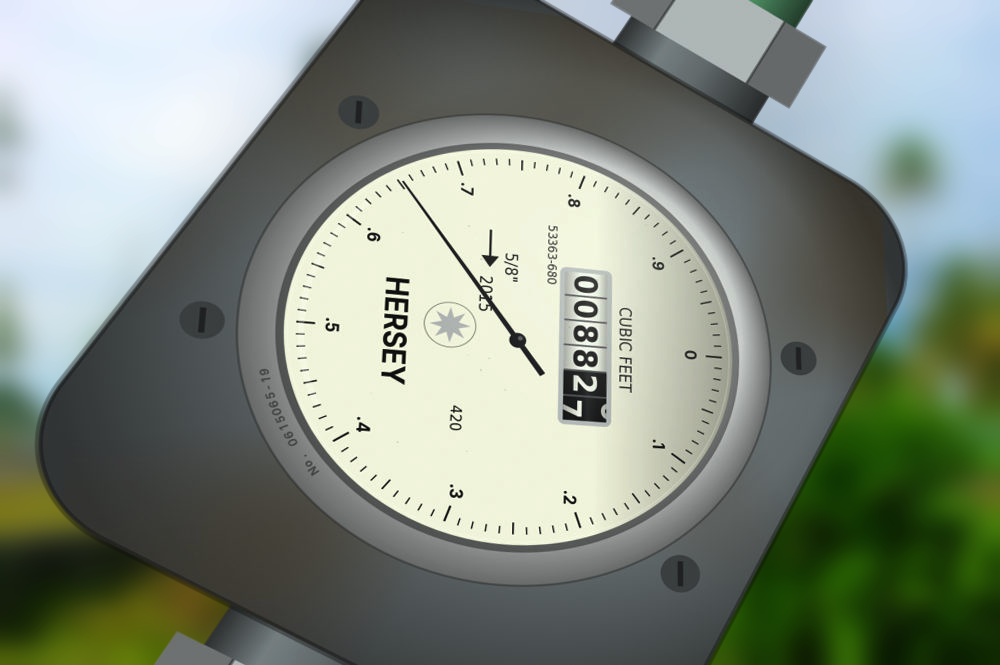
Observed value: 8826.65 ft³
